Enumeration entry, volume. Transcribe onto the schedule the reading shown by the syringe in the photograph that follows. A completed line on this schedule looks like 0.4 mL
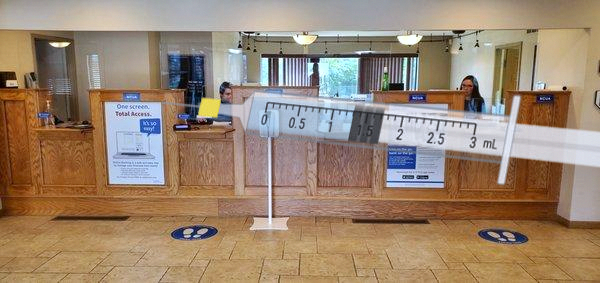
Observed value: 1.3 mL
